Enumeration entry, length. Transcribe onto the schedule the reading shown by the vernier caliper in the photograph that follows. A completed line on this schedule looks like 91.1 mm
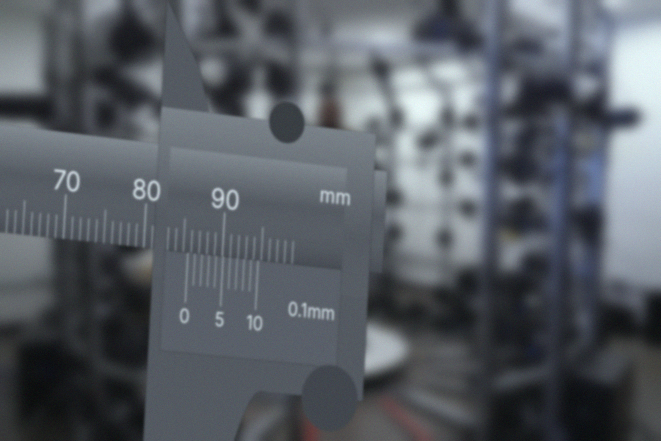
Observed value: 85.6 mm
